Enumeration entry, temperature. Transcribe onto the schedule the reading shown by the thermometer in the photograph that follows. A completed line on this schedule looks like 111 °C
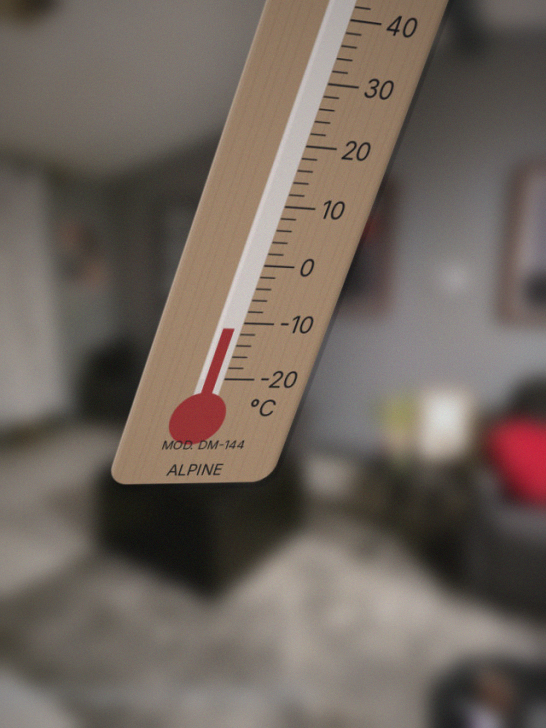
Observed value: -11 °C
